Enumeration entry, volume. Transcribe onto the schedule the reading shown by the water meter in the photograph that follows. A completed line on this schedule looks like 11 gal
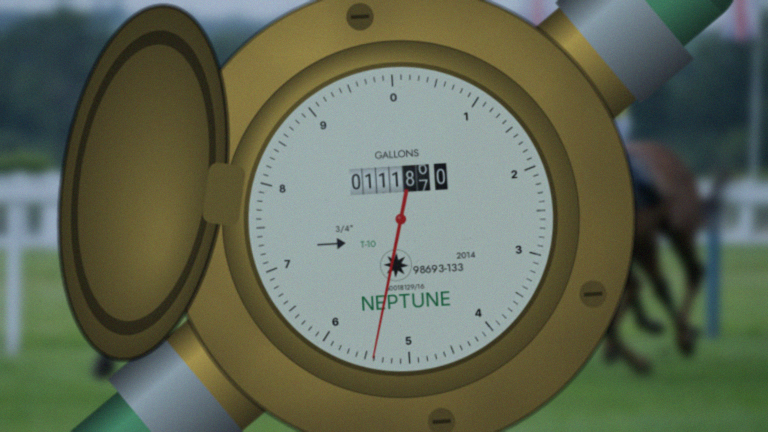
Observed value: 111865.4 gal
